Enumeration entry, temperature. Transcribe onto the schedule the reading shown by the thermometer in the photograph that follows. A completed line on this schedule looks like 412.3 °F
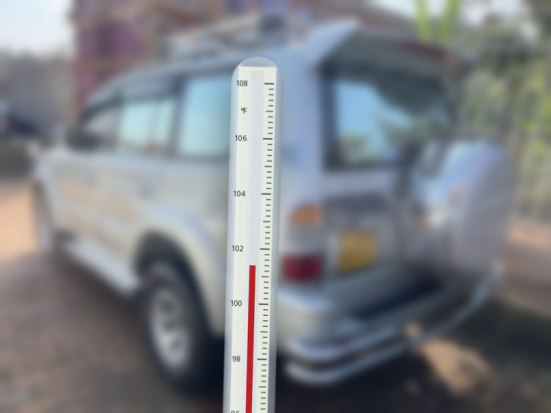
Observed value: 101.4 °F
